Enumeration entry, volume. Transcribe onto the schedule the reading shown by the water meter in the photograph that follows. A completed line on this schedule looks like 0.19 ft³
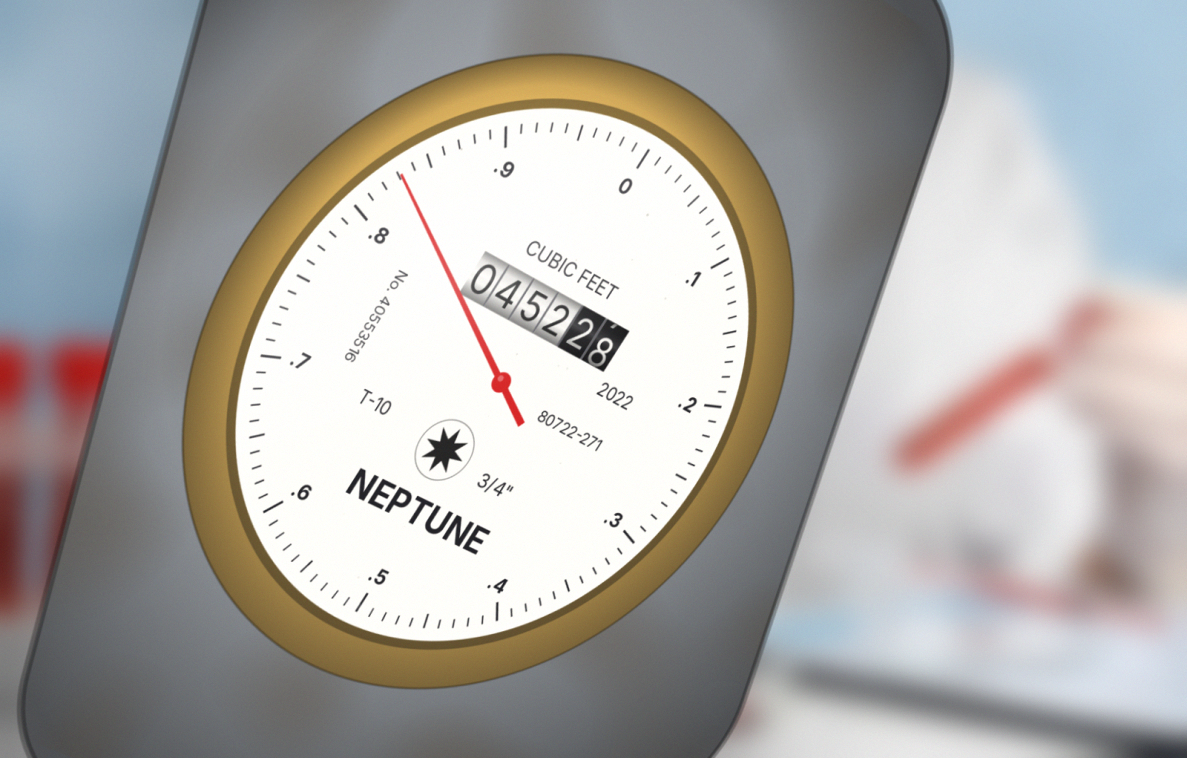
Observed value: 45227.83 ft³
